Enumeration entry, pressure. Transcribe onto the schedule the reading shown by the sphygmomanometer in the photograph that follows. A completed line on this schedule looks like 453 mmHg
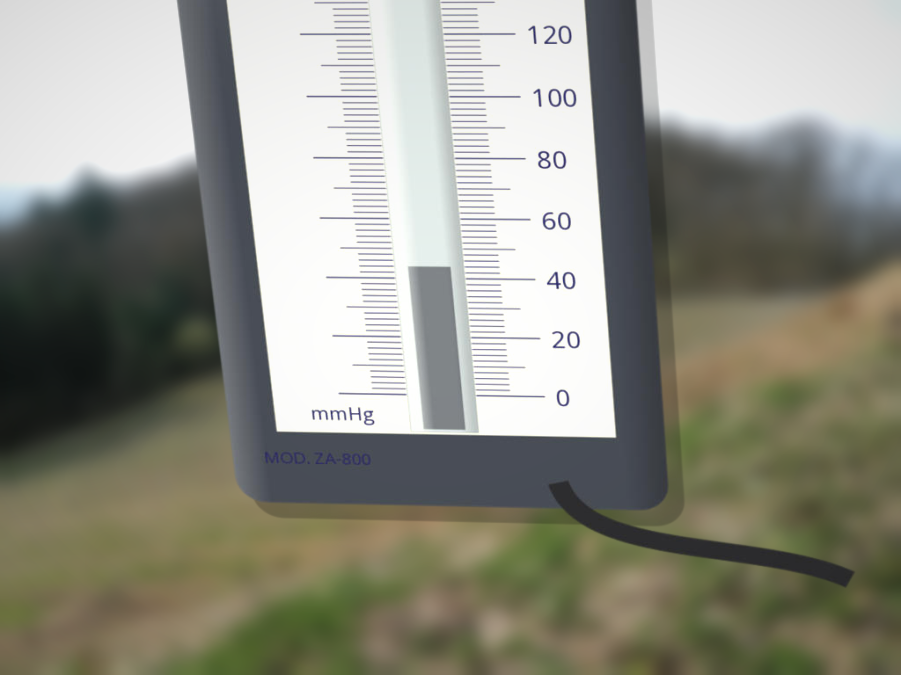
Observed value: 44 mmHg
